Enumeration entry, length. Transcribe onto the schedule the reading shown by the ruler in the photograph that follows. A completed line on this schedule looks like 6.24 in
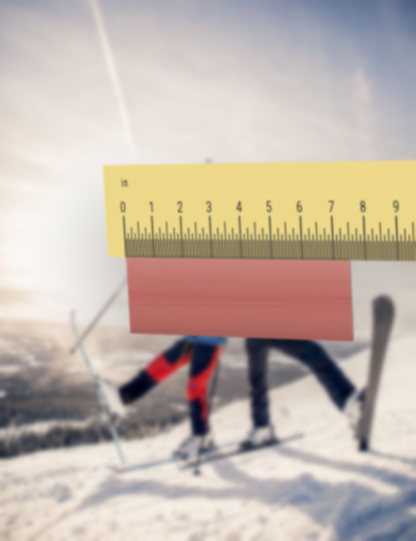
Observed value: 7.5 in
